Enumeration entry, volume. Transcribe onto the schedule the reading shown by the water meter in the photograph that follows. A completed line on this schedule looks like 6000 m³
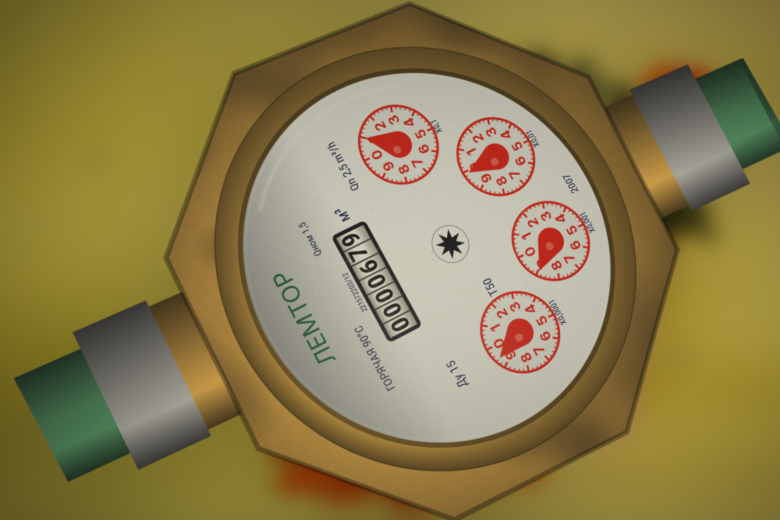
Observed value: 679.0989 m³
